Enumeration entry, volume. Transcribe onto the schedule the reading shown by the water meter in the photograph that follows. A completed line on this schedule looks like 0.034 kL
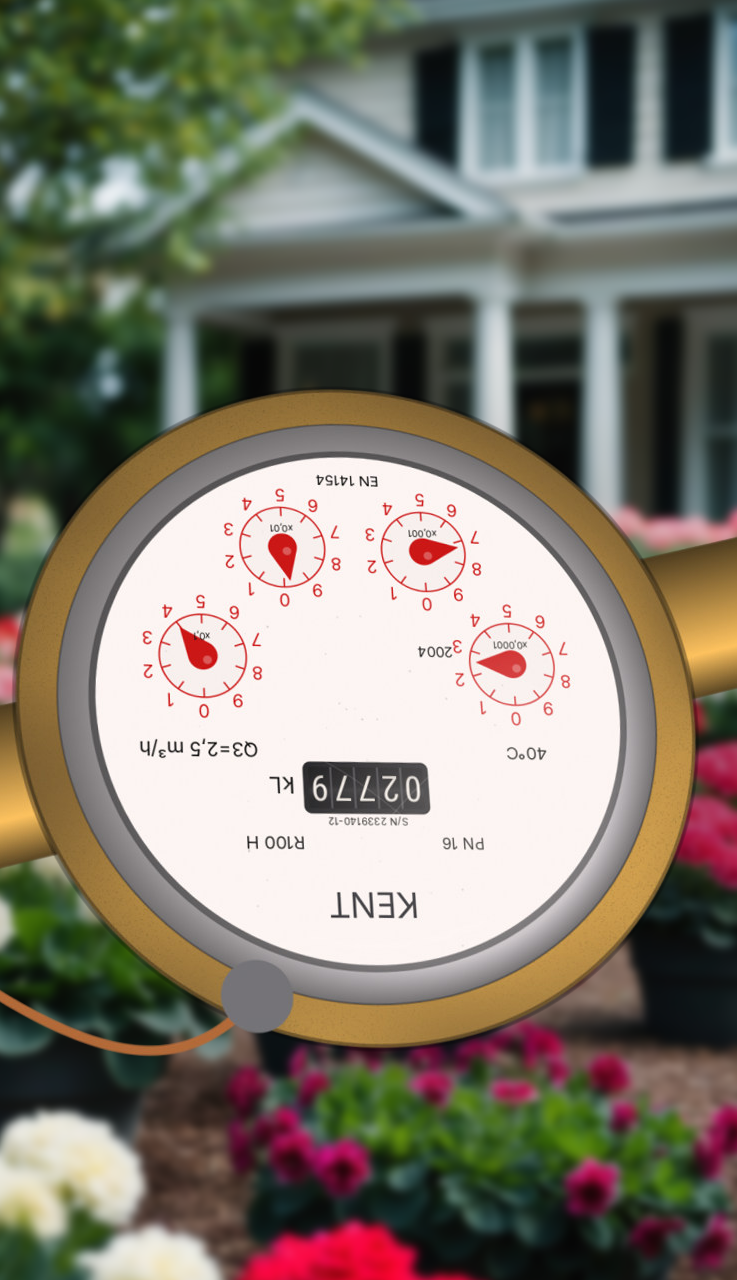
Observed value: 2779.3972 kL
